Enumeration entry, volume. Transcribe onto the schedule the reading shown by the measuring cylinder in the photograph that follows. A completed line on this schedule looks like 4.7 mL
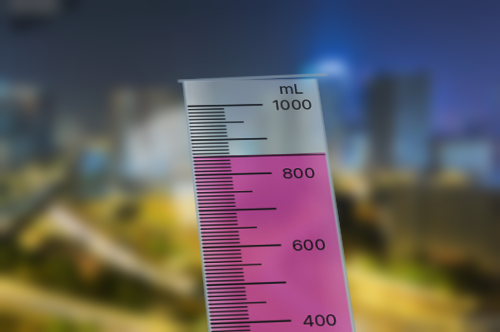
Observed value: 850 mL
